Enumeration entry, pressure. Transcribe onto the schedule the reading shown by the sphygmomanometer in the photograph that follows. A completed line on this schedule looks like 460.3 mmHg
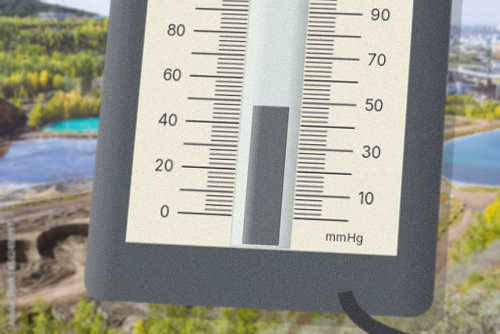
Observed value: 48 mmHg
